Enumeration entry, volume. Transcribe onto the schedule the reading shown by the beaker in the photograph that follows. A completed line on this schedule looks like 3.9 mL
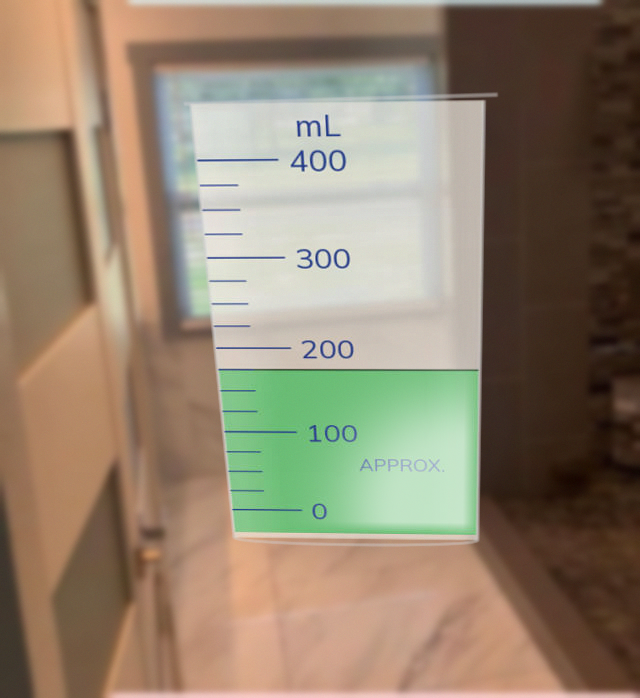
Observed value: 175 mL
